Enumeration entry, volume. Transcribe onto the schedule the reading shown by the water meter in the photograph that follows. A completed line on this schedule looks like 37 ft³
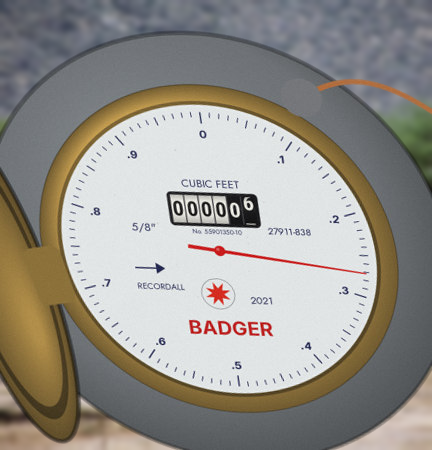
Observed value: 6.27 ft³
